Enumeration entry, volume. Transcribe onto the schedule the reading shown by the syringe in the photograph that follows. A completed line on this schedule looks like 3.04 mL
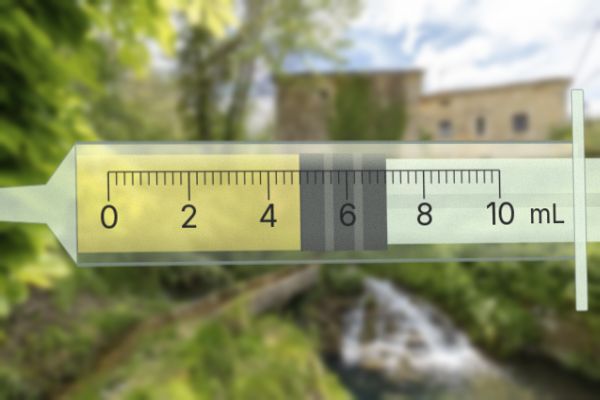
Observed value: 4.8 mL
